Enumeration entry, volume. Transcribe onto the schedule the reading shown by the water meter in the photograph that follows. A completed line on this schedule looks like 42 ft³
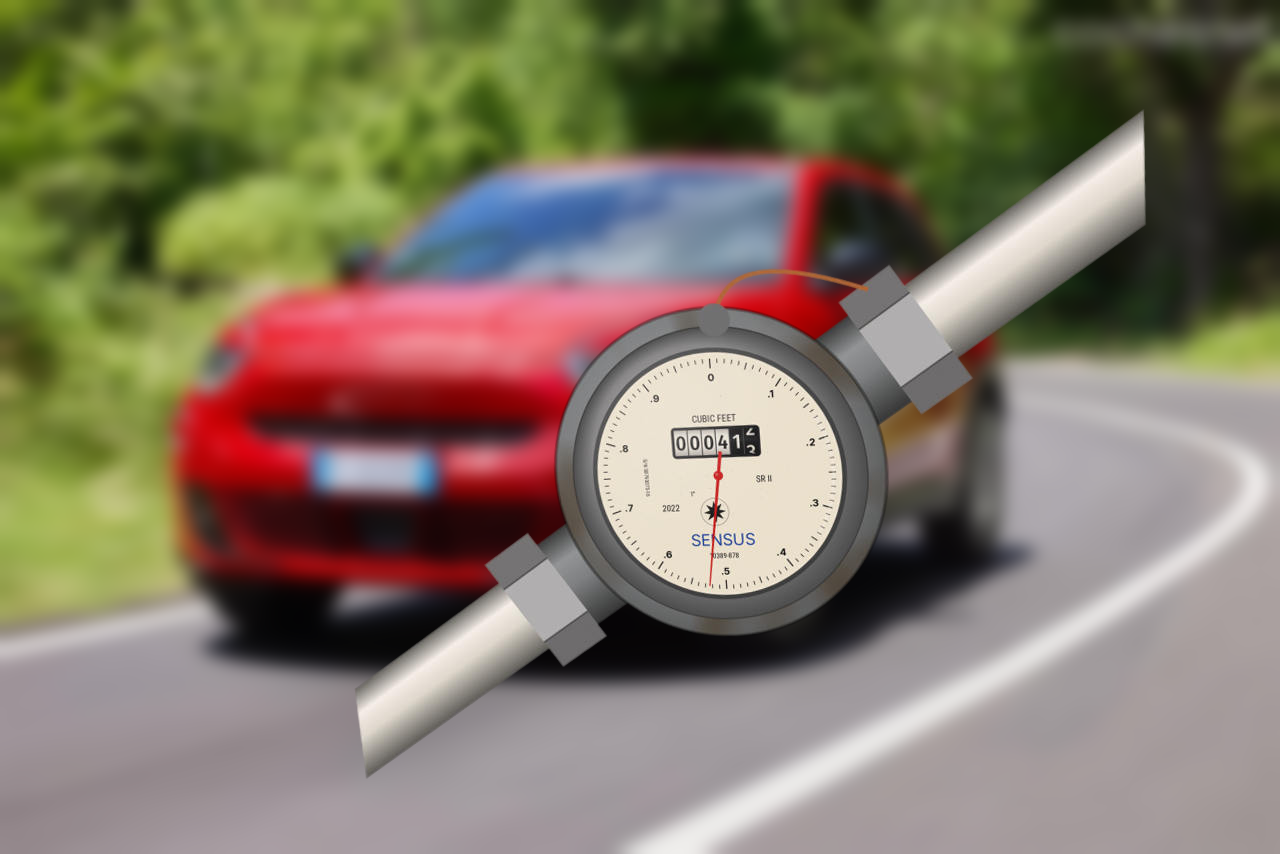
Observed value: 412.52 ft³
